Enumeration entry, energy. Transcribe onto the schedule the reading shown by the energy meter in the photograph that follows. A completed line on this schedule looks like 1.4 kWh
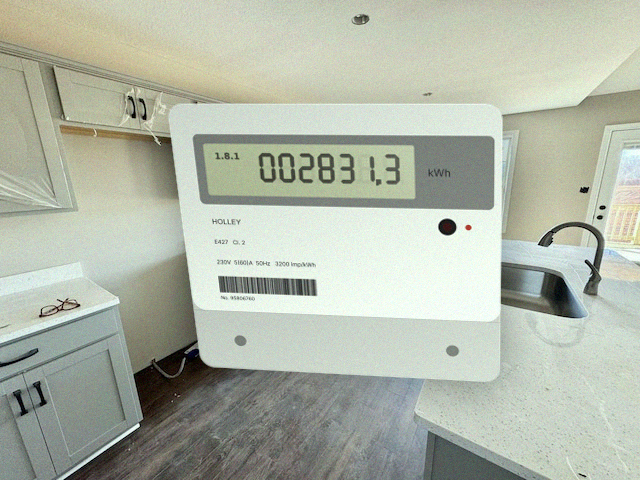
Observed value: 2831.3 kWh
